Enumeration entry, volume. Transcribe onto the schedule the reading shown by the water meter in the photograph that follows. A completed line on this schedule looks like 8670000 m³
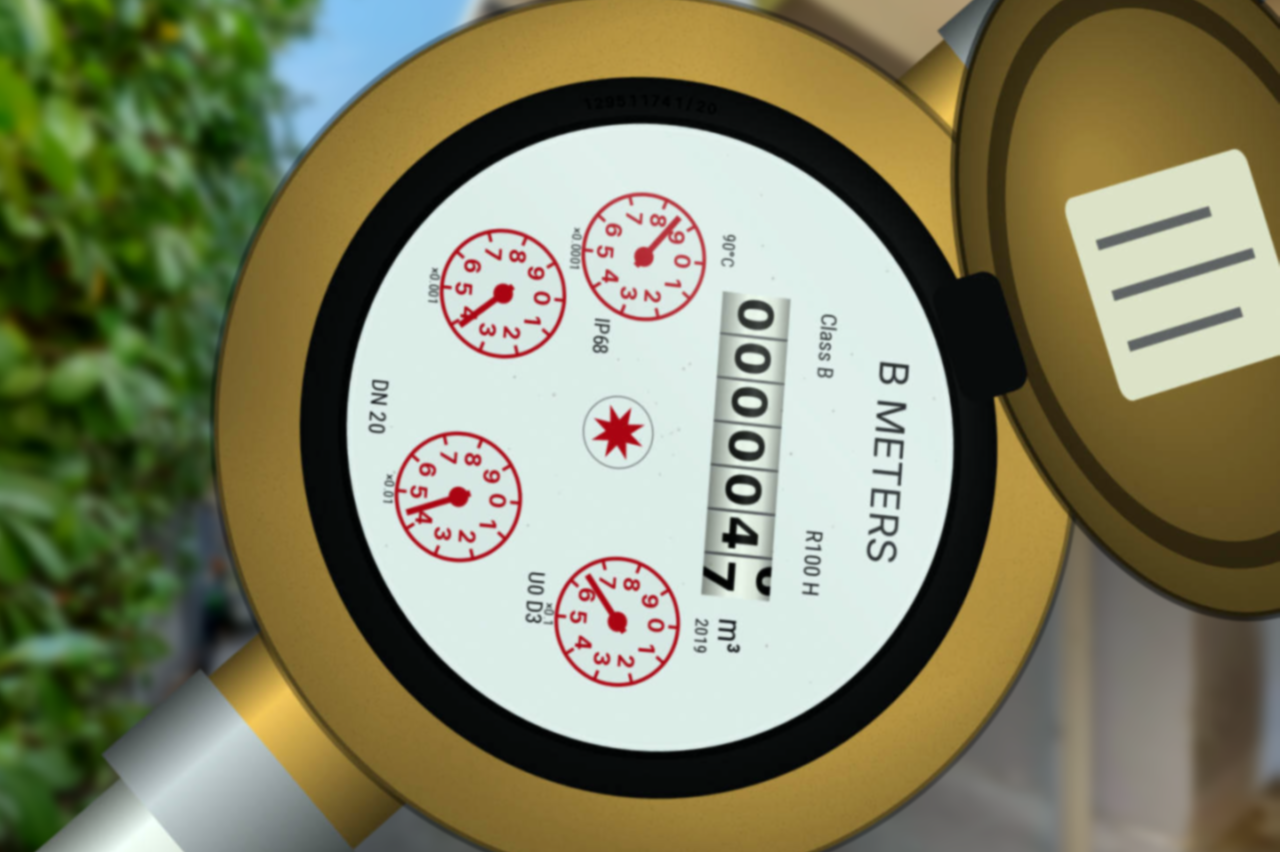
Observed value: 46.6438 m³
